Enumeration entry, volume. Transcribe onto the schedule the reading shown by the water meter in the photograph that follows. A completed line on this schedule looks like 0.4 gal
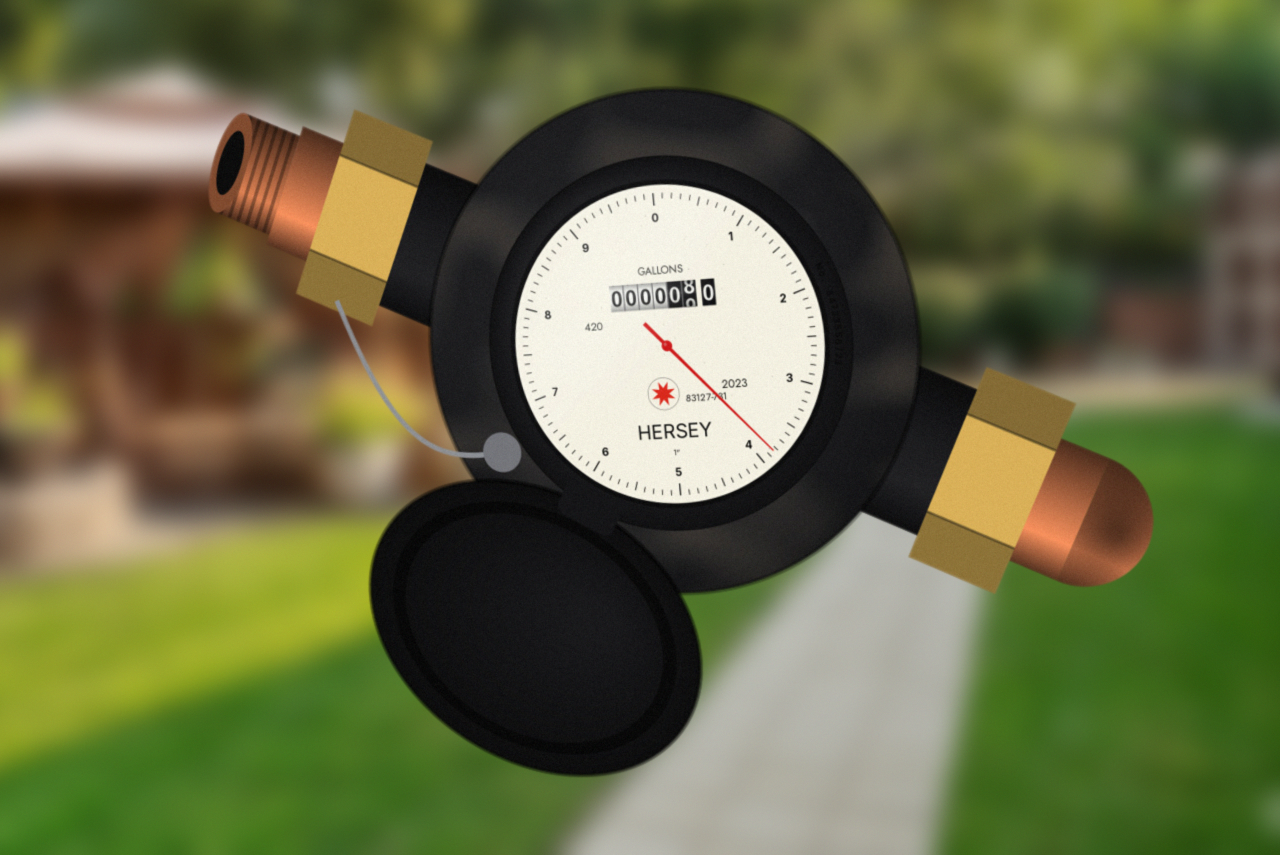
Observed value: 83.8 gal
